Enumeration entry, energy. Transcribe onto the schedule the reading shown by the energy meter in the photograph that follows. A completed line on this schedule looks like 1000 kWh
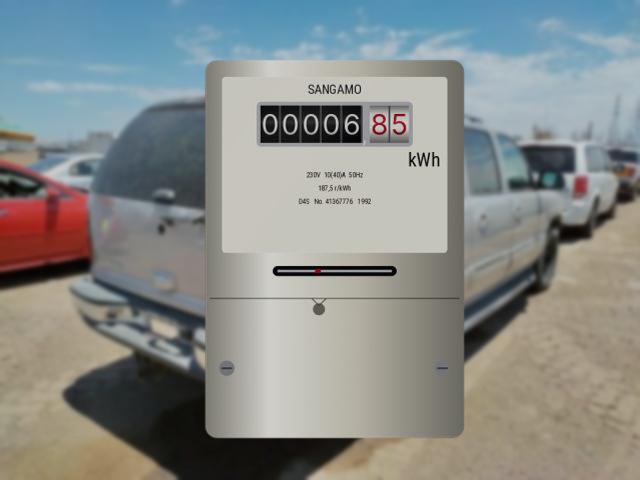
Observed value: 6.85 kWh
